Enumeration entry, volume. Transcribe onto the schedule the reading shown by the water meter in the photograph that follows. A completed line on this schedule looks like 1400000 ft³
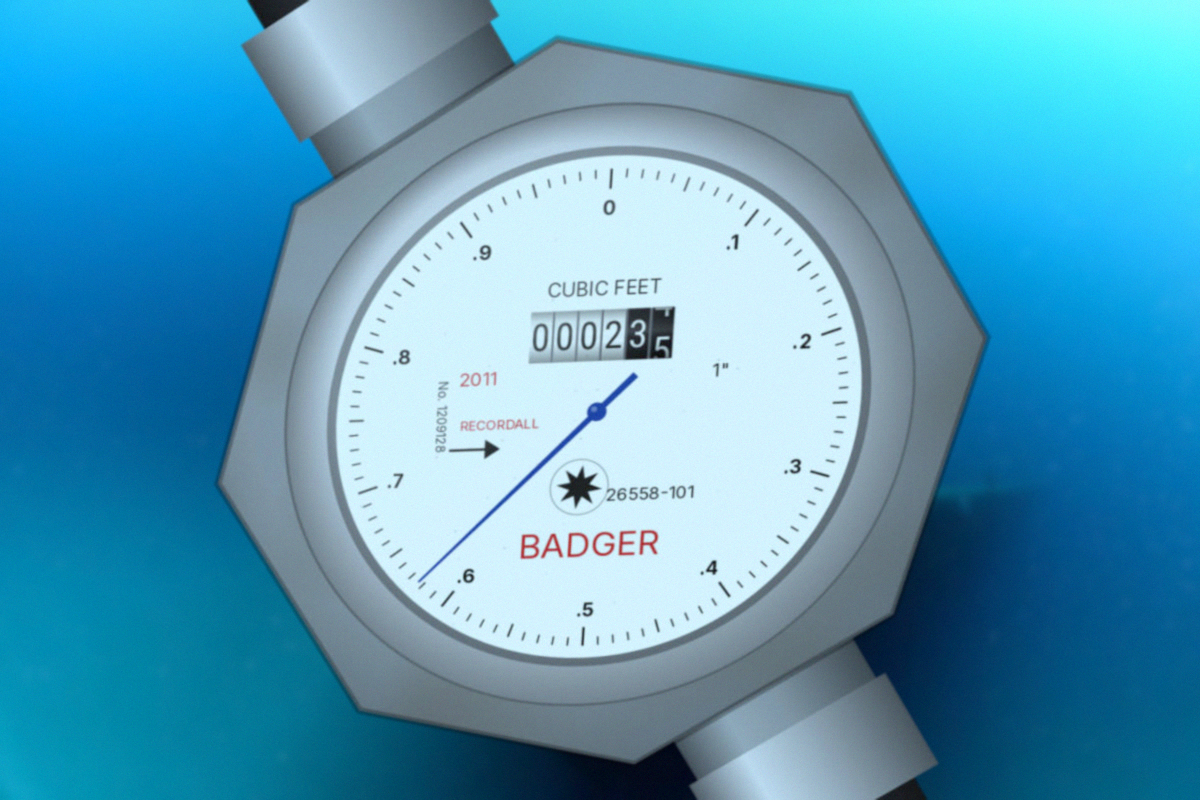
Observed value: 234.62 ft³
